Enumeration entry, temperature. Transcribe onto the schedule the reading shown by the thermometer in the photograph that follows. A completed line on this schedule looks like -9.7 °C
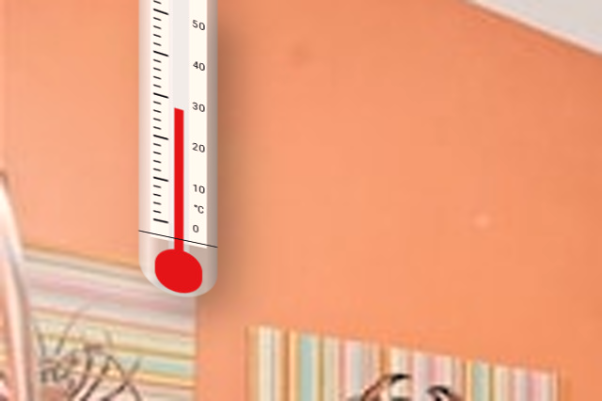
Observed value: 28 °C
